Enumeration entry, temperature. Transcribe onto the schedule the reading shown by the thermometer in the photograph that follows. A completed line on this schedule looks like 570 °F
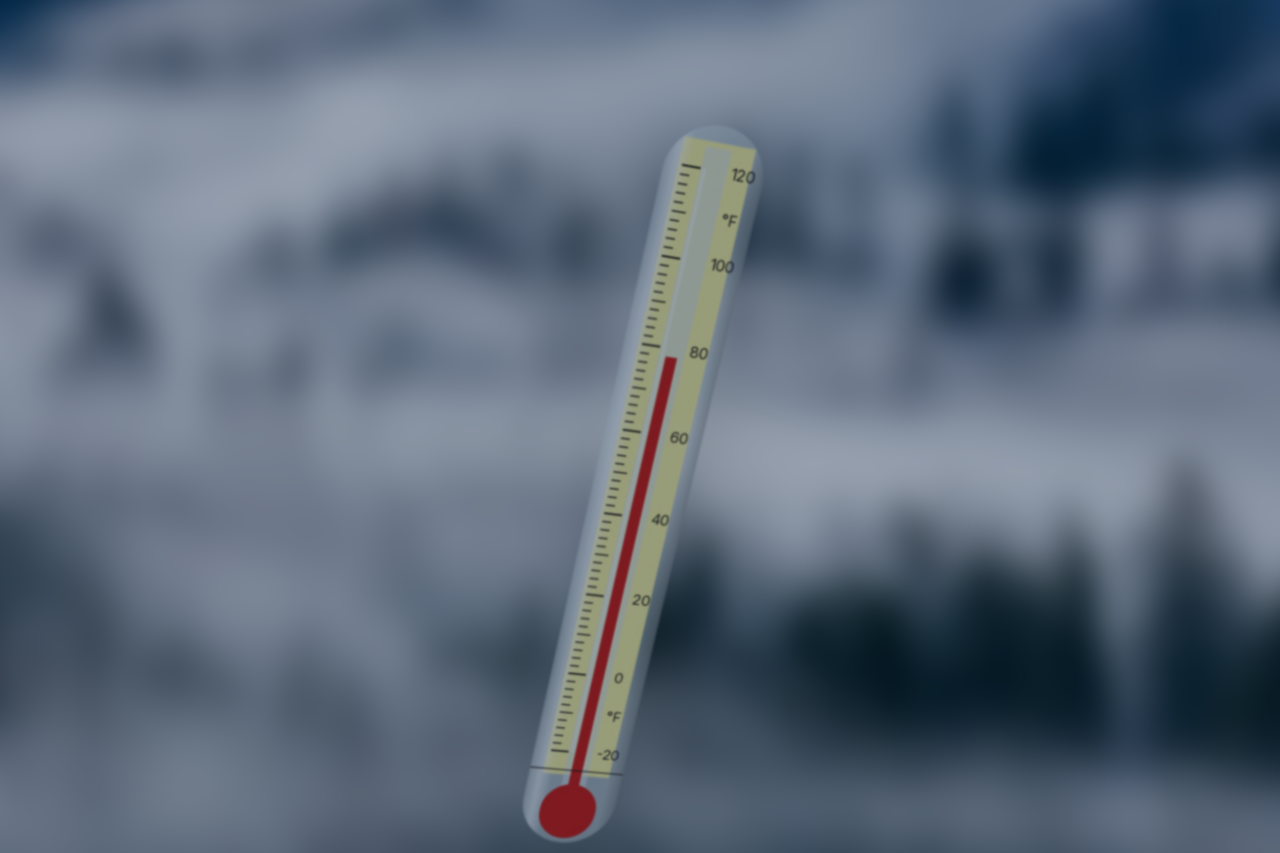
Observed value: 78 °F
